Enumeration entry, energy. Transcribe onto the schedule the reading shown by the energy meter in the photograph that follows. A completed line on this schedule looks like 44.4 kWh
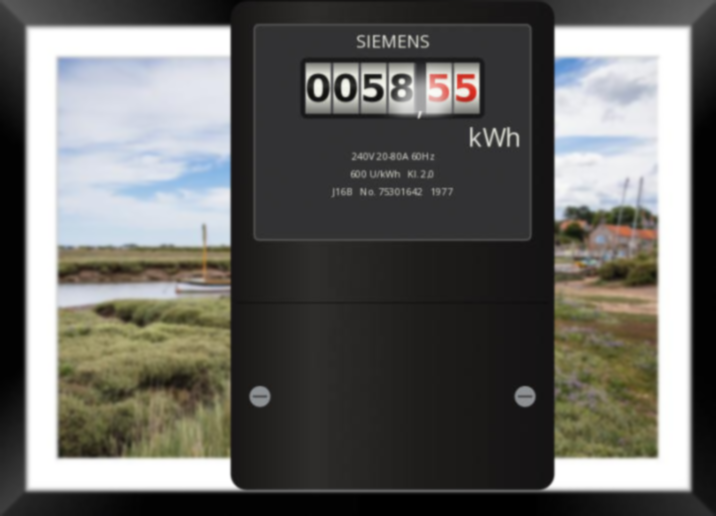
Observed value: 58.55 kWh
